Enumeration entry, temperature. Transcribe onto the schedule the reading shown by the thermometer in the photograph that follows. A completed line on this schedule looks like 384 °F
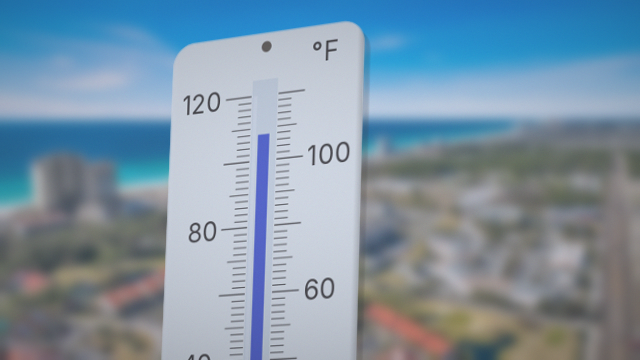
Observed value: 108 °F
